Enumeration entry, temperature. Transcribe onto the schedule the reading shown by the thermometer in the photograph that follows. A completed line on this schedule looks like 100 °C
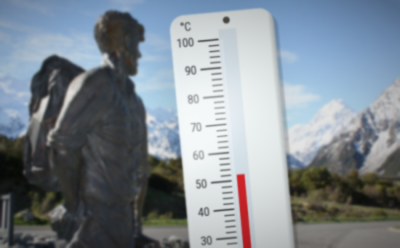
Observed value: 52 °C
